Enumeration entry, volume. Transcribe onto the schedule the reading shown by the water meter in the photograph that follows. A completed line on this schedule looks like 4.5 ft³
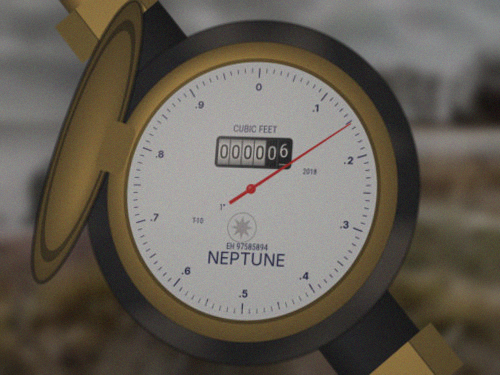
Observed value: 6.15 ft³
